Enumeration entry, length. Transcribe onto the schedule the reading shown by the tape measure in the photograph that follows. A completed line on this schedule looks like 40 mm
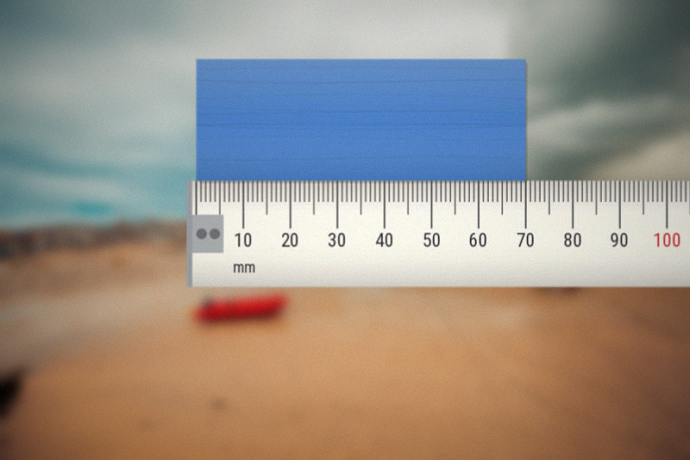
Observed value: 70 mm
